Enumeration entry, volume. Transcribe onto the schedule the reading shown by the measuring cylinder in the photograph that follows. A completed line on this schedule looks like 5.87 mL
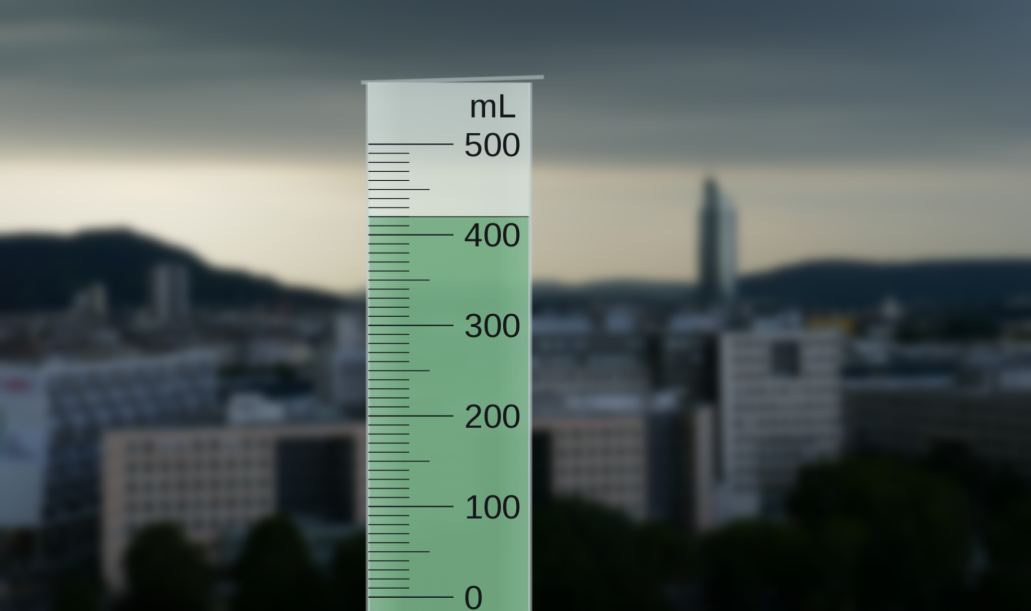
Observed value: 420 mL
